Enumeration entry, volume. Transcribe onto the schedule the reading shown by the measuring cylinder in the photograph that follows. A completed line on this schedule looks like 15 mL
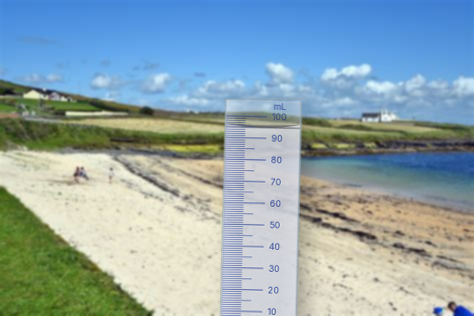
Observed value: 95 mL
